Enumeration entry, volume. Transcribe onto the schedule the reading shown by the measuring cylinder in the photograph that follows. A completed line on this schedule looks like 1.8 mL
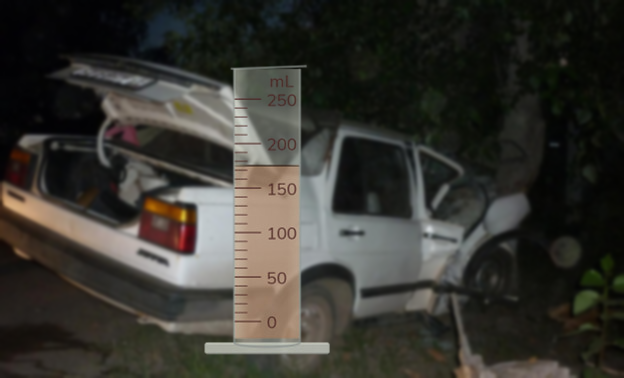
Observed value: 175 mL
